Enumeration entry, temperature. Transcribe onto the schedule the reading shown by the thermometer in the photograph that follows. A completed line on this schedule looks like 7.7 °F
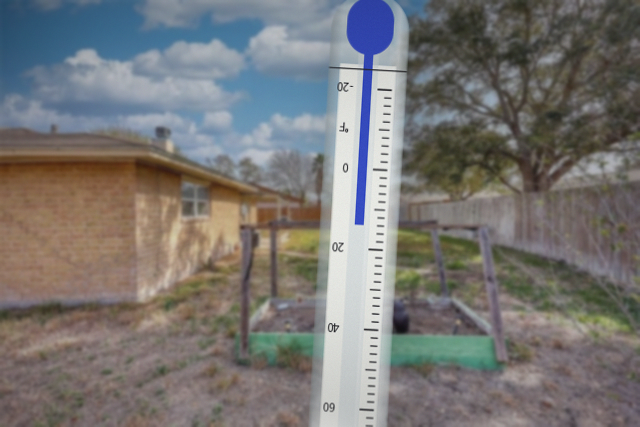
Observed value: 14 °F
